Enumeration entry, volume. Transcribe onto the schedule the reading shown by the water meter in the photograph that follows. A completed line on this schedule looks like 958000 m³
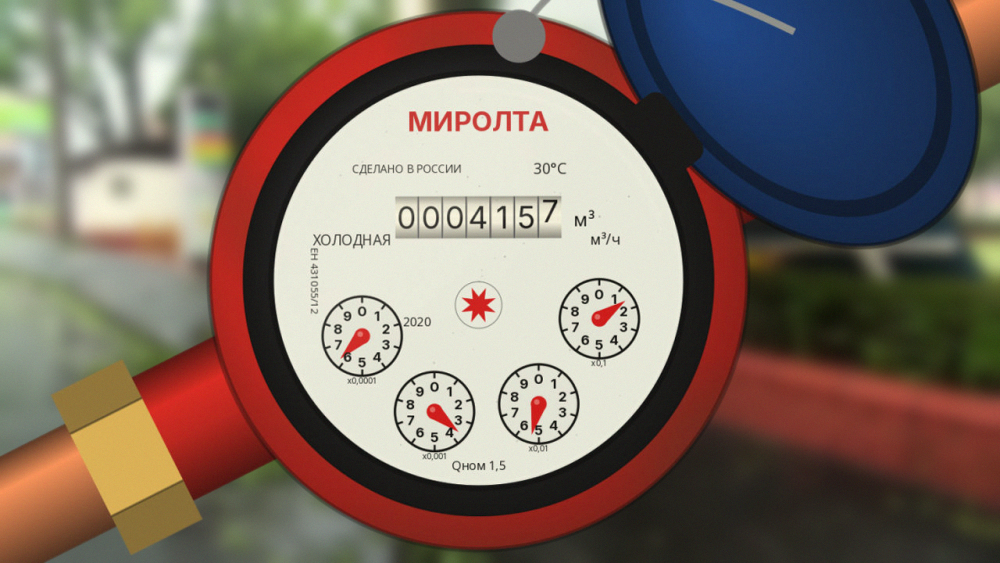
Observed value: 4157.1536 m³
